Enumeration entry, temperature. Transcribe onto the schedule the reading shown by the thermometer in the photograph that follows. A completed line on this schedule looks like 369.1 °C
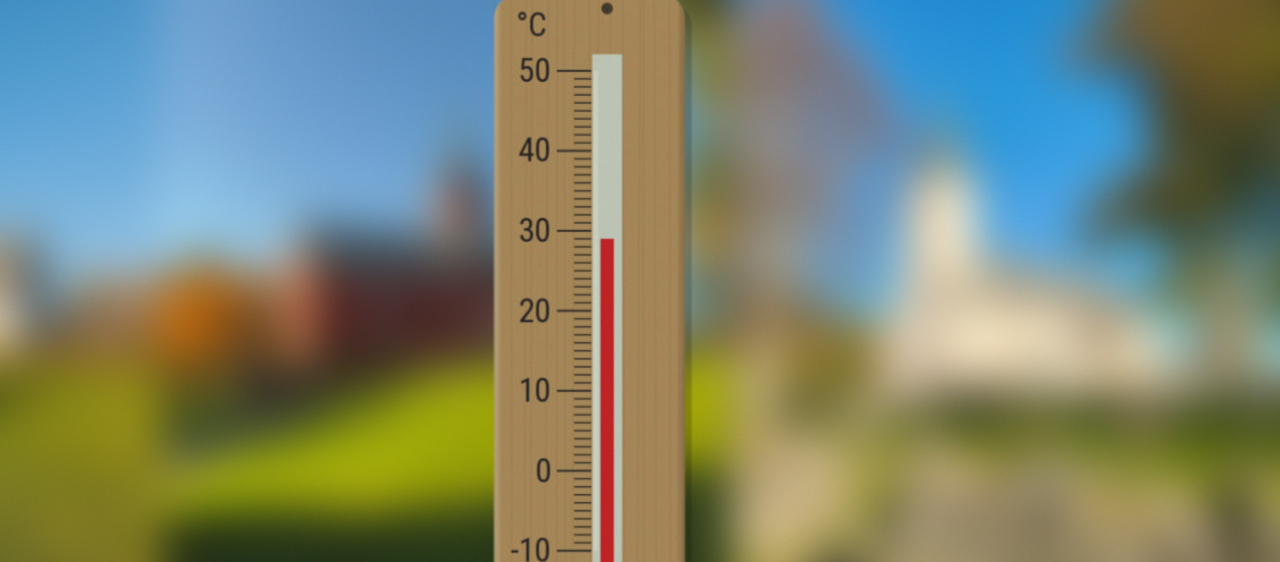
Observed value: 29 °C
